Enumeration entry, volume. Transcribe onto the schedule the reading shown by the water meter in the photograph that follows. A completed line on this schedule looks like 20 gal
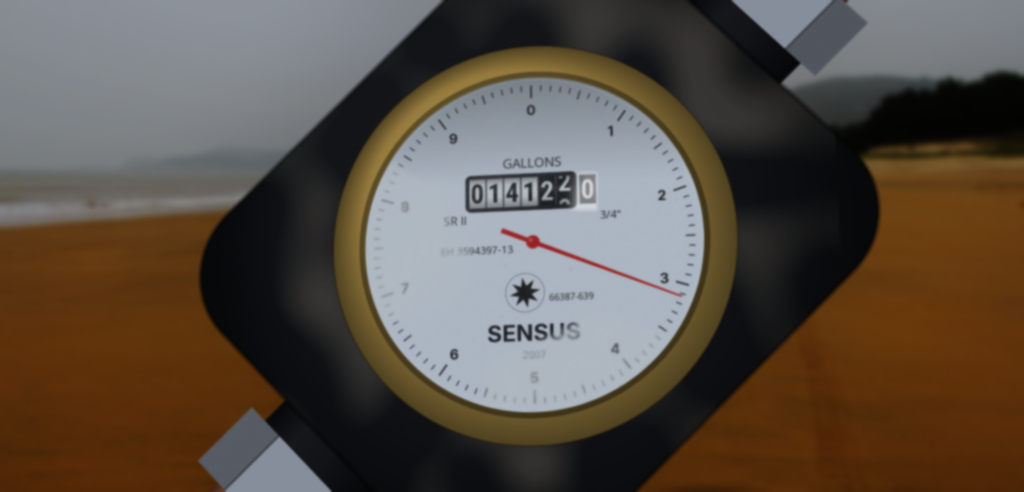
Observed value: 141223.1 gal
